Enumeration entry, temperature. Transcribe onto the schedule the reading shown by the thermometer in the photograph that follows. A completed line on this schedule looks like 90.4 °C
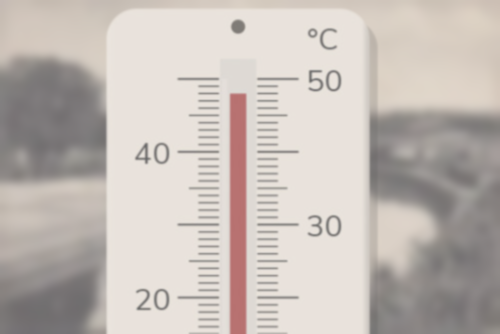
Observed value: 48 °C
